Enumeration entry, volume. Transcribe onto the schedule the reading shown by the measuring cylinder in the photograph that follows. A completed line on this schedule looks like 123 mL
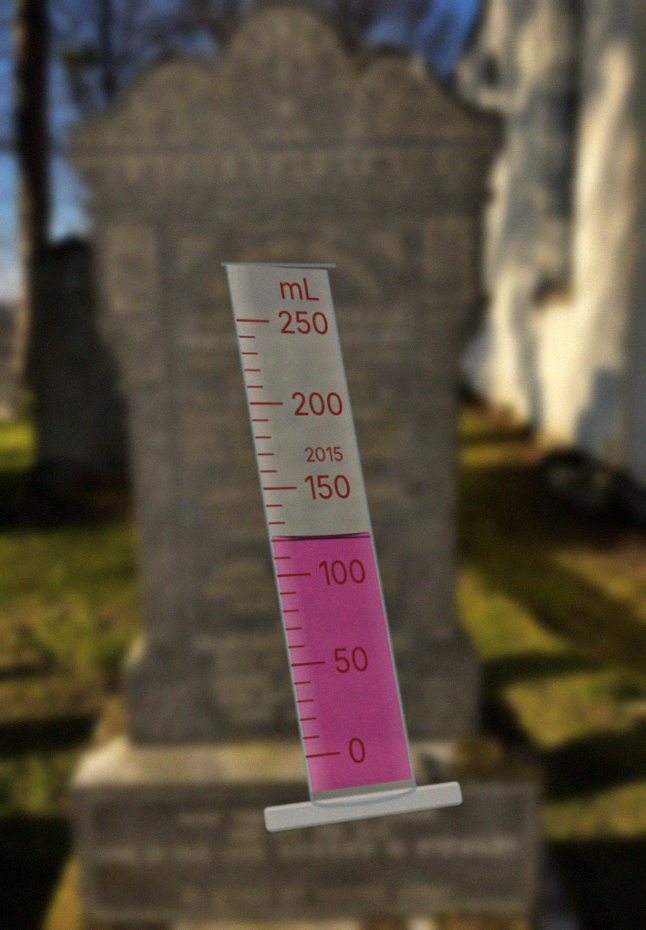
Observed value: 120 mL
